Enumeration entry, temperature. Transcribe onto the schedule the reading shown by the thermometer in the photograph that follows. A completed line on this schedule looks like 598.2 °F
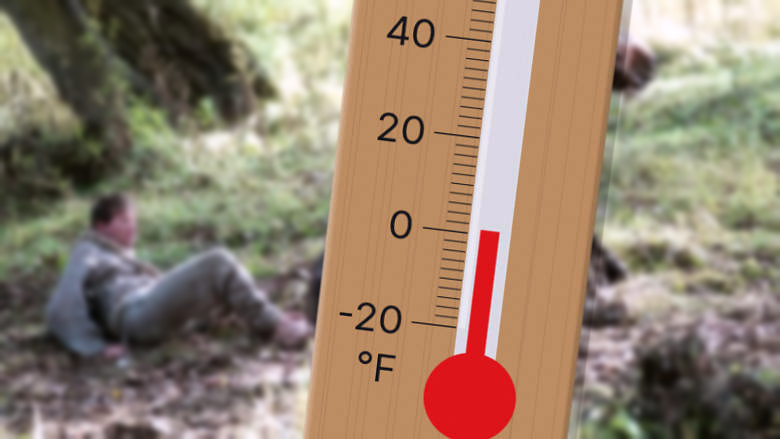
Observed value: 1 °F
